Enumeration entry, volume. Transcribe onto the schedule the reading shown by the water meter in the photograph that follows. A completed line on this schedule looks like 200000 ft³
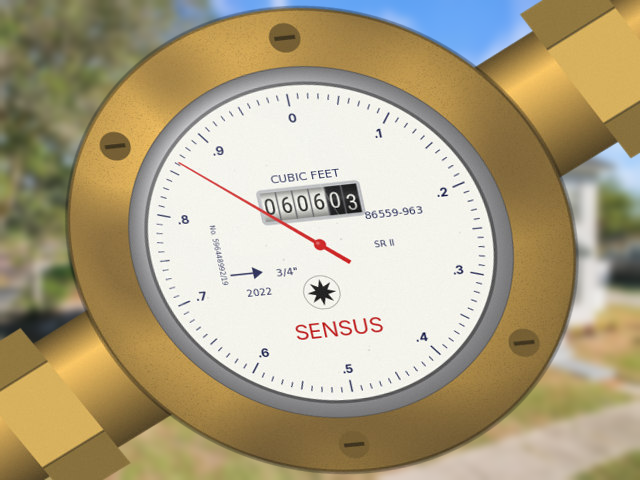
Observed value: 60602.86 ft³
